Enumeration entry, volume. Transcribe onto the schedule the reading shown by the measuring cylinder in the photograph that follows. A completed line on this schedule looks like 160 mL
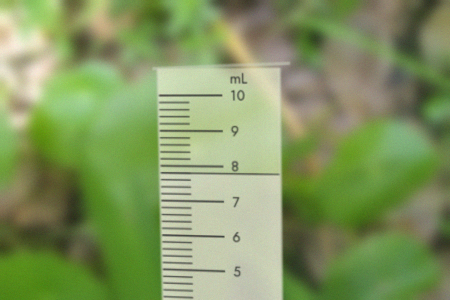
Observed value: 7.8 mL
